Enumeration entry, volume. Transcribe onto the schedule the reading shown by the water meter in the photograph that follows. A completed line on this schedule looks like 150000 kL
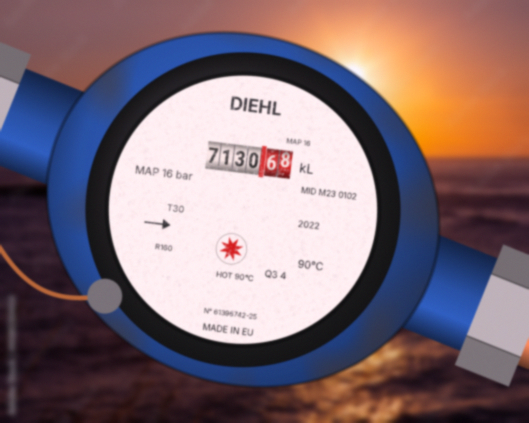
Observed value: 7130.68 kL
